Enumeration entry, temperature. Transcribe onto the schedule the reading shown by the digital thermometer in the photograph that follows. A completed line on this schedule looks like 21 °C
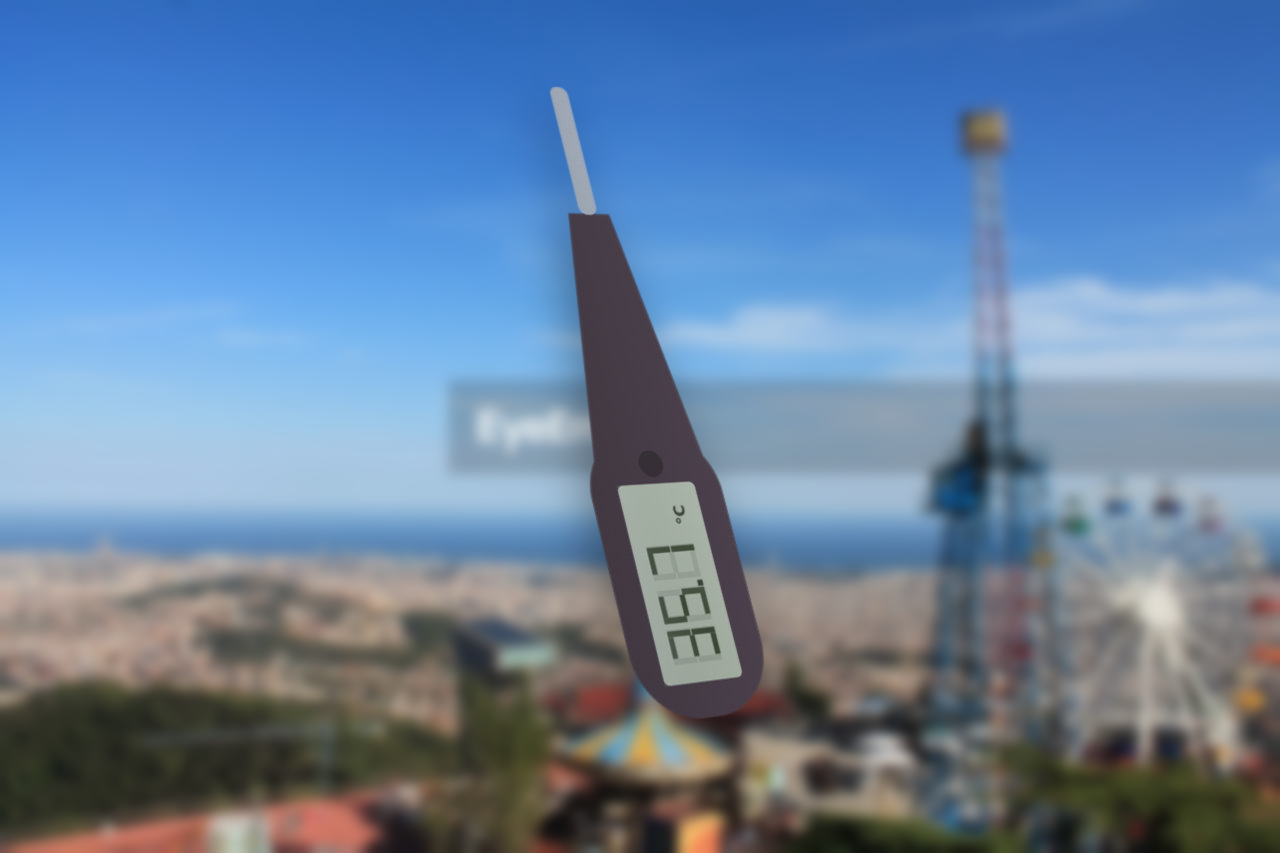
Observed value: 35.7 °C
